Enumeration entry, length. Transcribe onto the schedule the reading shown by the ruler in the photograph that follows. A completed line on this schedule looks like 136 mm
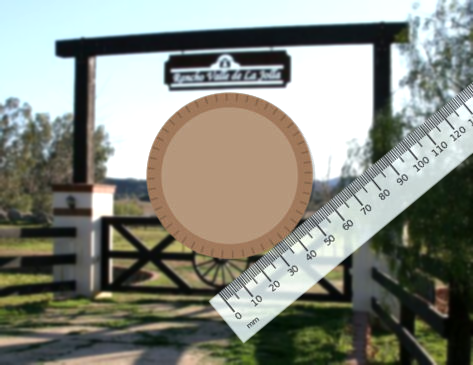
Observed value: 70 mm
